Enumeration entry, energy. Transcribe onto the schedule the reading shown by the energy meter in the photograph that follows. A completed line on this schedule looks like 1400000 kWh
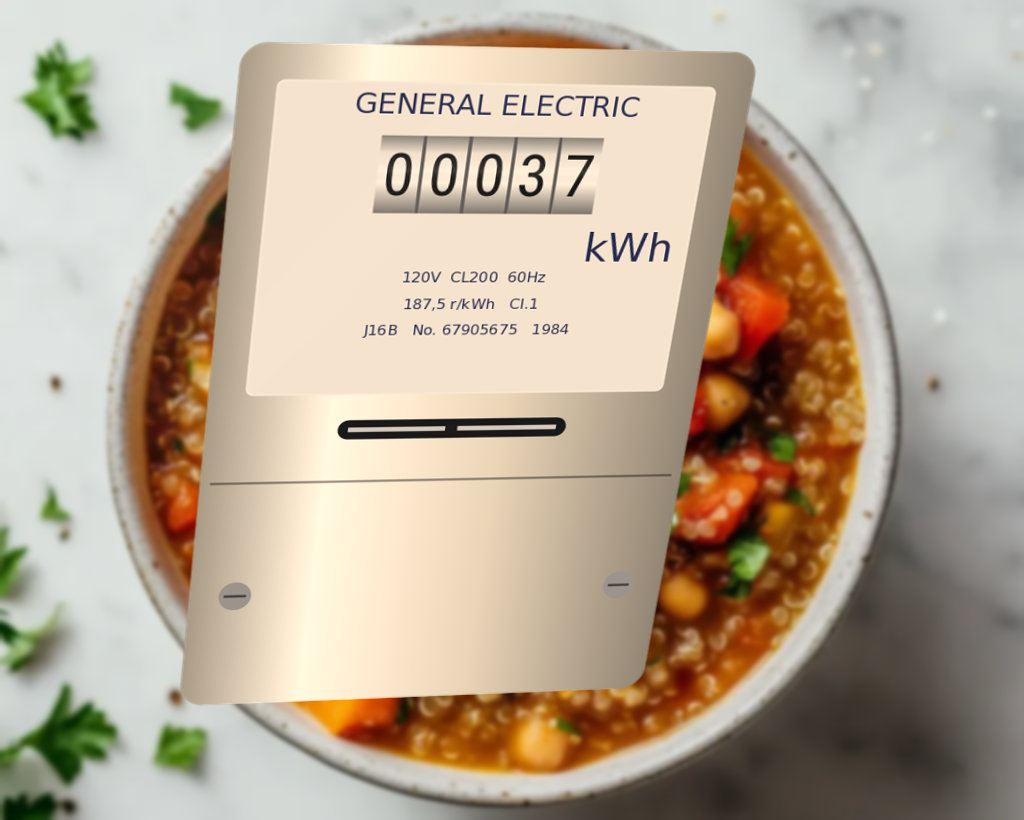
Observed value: 37 kWh
